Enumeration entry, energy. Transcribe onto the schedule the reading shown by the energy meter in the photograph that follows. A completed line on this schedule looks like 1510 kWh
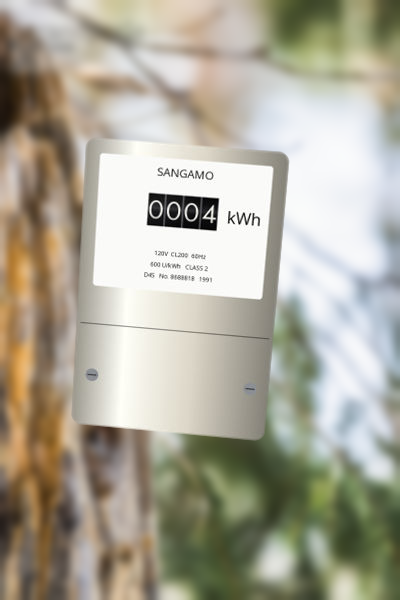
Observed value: 4 kWh
